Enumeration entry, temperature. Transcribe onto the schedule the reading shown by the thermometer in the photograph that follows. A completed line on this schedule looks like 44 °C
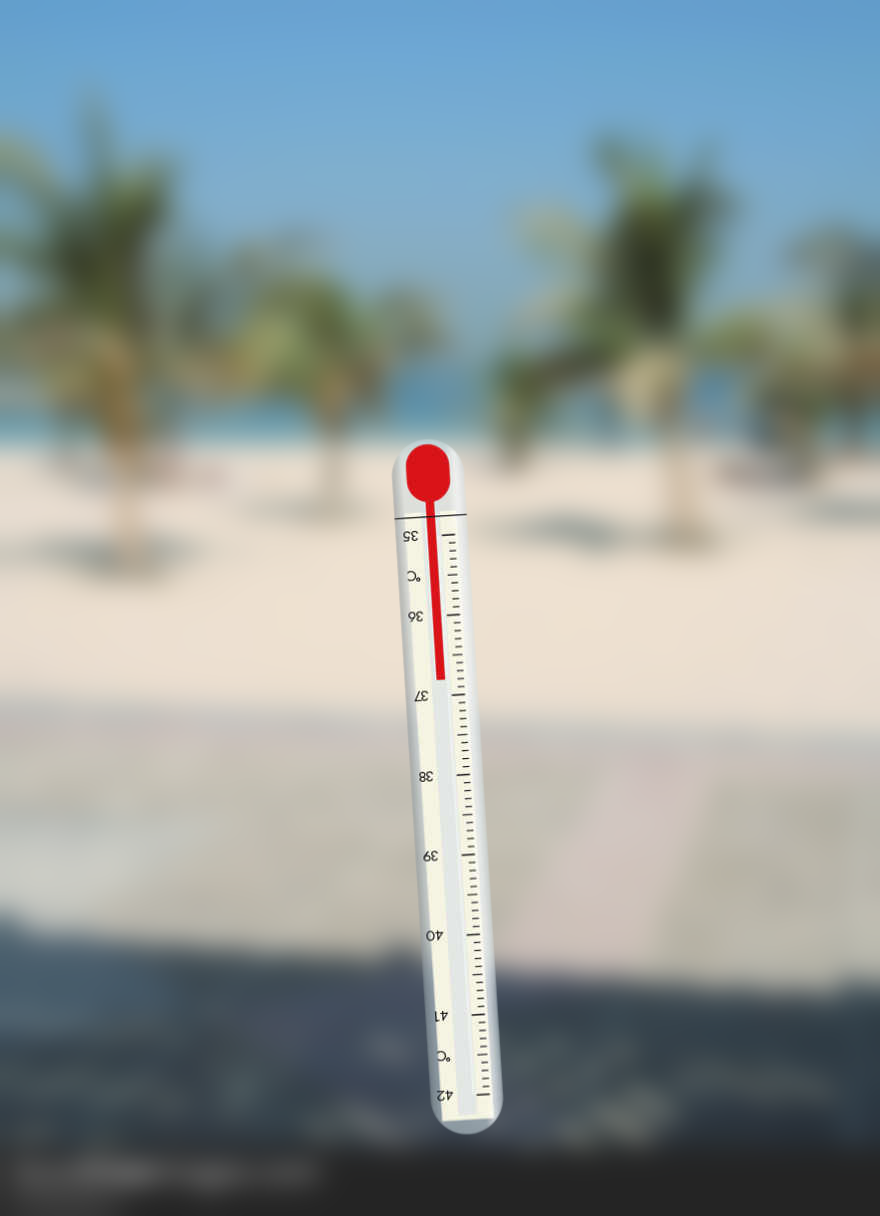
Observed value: 36.8 °C
